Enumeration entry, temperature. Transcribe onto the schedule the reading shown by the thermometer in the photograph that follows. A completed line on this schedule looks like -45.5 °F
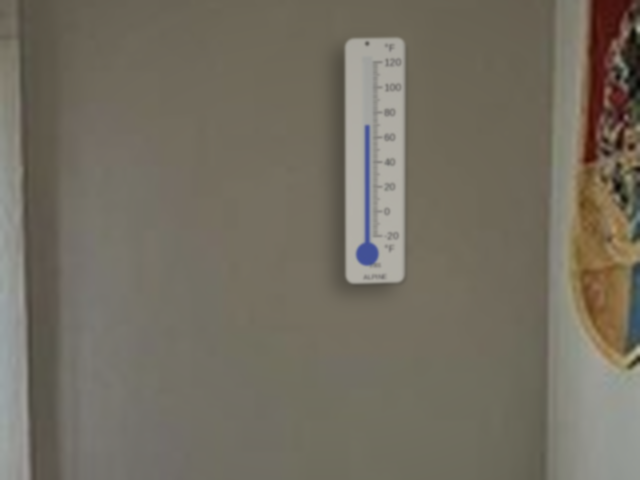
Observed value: 70 °F
